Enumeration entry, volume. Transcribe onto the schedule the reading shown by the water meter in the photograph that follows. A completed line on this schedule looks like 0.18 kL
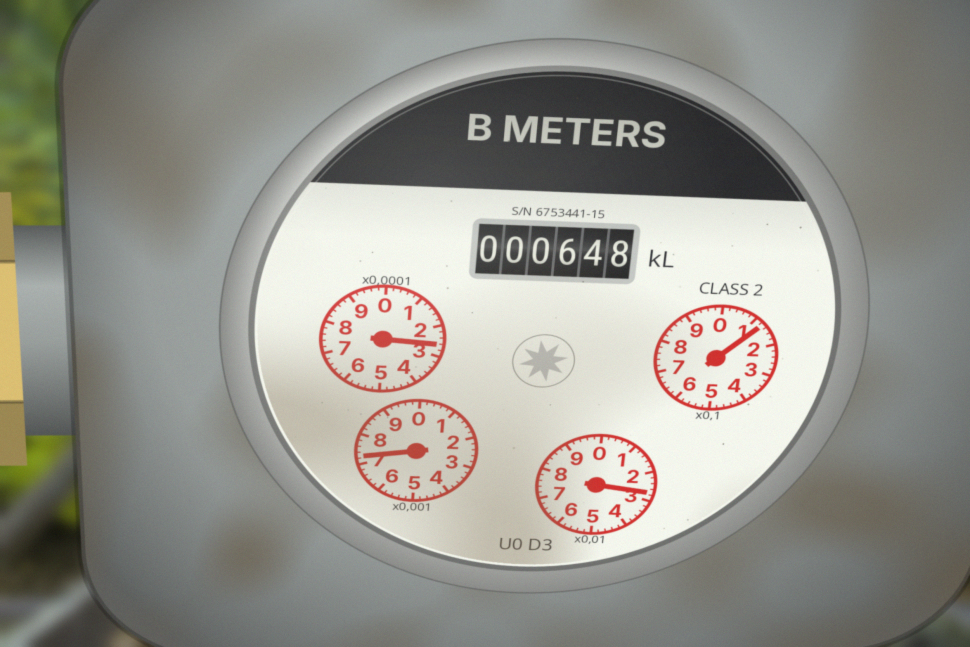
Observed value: 648.1272 kL
